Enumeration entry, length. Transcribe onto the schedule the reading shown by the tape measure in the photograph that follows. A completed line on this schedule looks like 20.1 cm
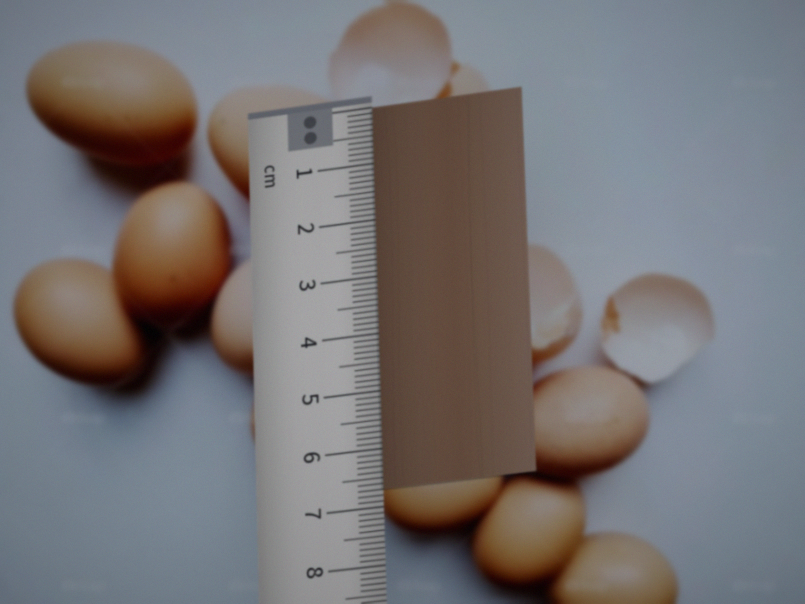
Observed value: 6.7 cm
